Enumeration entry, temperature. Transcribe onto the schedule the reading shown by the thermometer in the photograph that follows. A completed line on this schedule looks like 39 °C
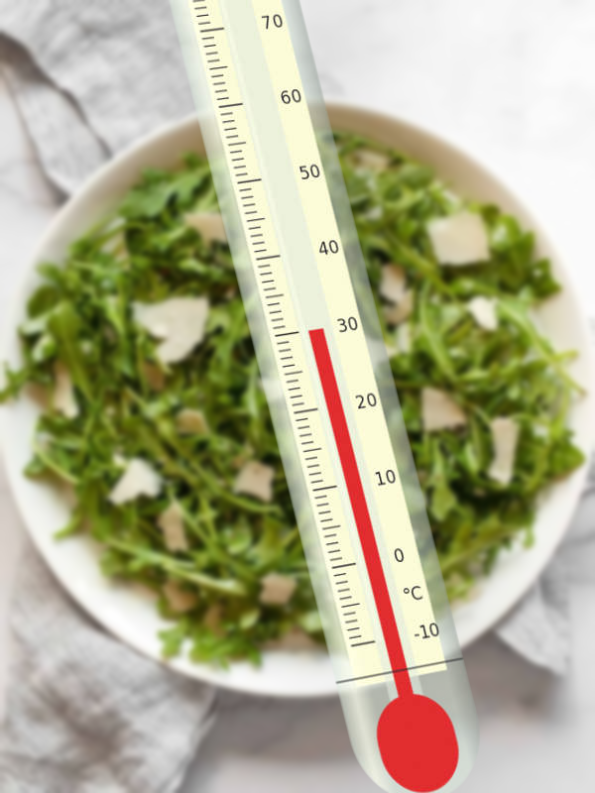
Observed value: 30 °C
